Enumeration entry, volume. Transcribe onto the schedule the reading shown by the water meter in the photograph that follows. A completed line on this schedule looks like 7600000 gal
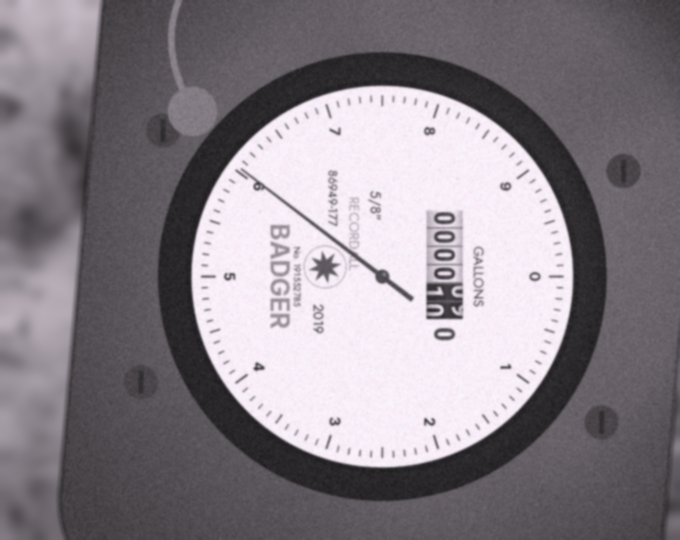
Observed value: 96.0 gal
